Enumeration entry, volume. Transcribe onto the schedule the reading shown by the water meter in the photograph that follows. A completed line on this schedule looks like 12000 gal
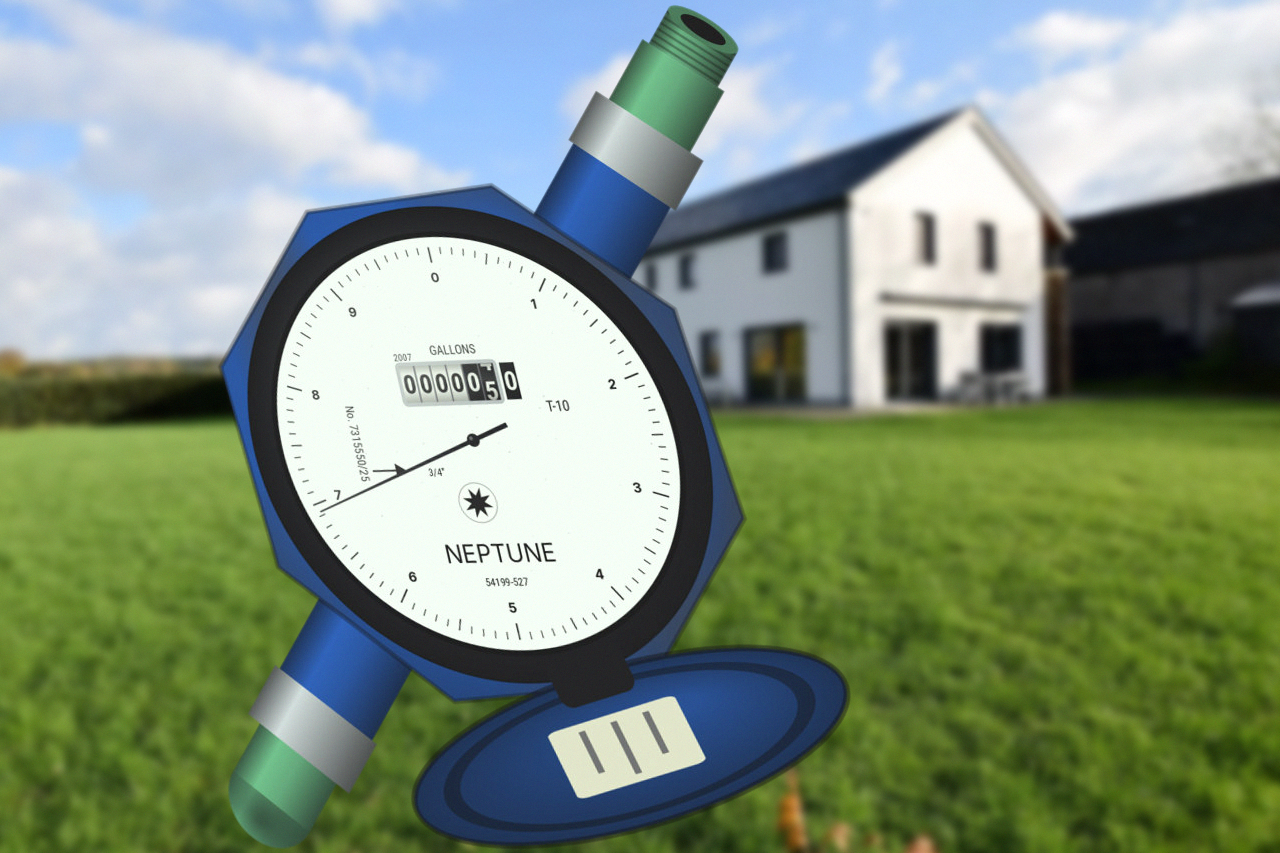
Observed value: 46.9 gal
